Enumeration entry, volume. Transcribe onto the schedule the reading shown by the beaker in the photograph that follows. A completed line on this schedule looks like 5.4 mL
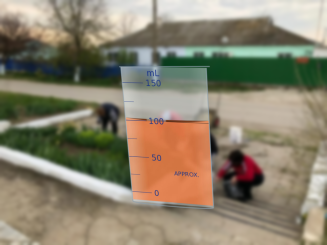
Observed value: 100 mL
